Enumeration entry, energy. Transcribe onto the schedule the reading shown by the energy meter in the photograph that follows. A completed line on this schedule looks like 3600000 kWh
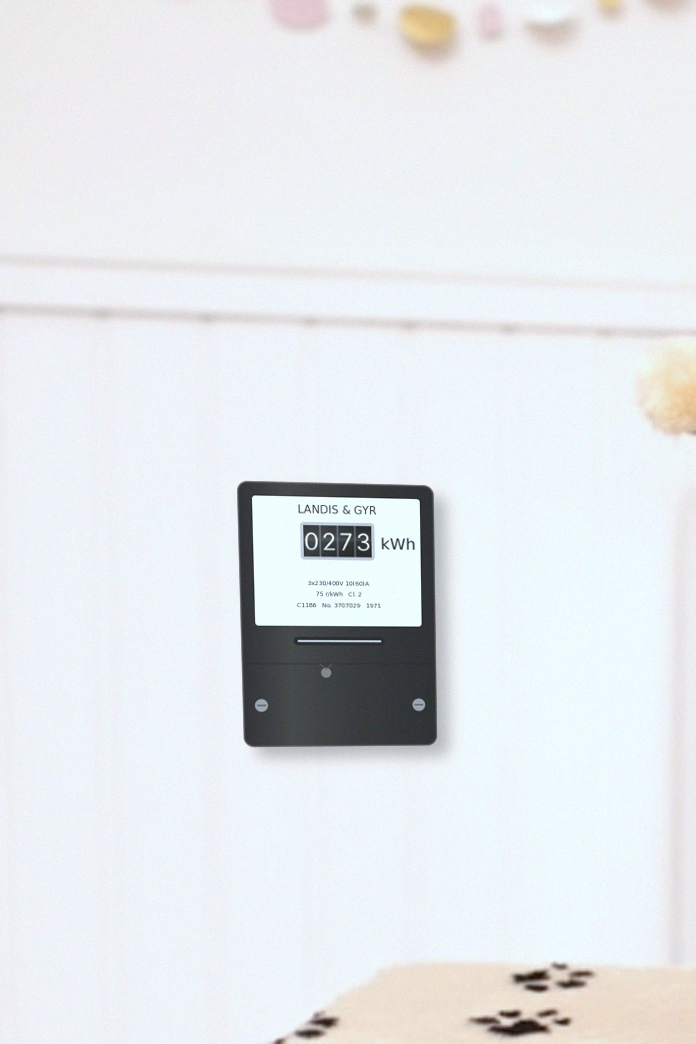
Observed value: 273 kWh
